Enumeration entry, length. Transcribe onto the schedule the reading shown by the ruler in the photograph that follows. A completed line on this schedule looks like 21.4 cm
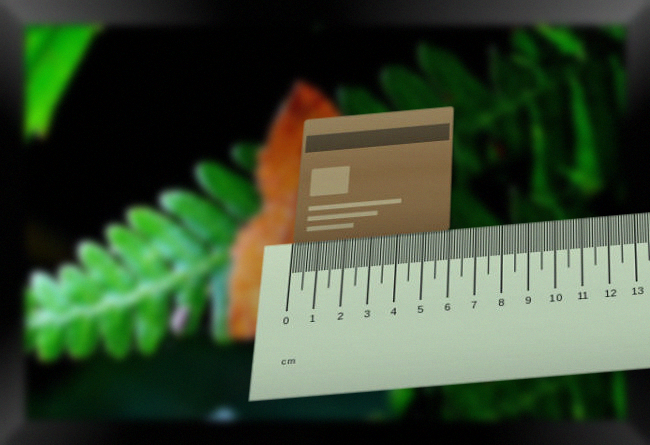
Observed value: 6 cm
